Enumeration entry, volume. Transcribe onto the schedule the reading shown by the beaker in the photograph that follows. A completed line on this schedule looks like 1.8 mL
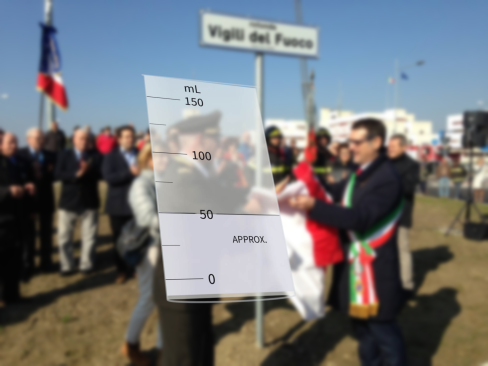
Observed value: 50 mL
